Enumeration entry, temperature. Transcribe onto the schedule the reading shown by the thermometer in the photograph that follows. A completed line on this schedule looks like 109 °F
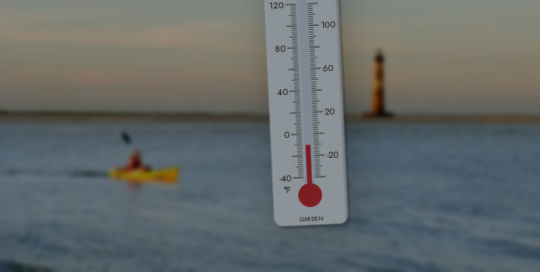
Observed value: -10 °F
